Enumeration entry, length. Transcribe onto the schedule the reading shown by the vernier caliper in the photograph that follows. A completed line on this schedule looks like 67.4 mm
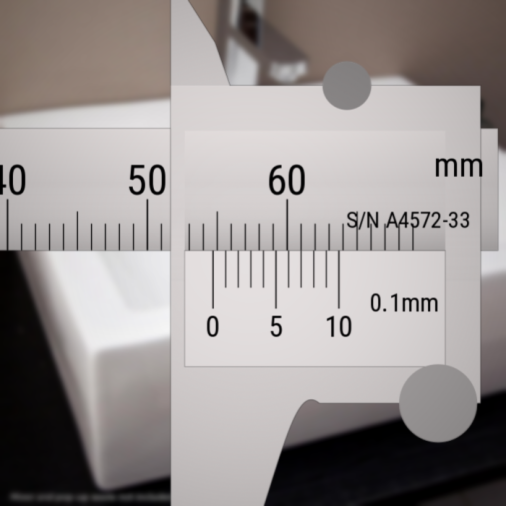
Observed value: 54.7 mm
